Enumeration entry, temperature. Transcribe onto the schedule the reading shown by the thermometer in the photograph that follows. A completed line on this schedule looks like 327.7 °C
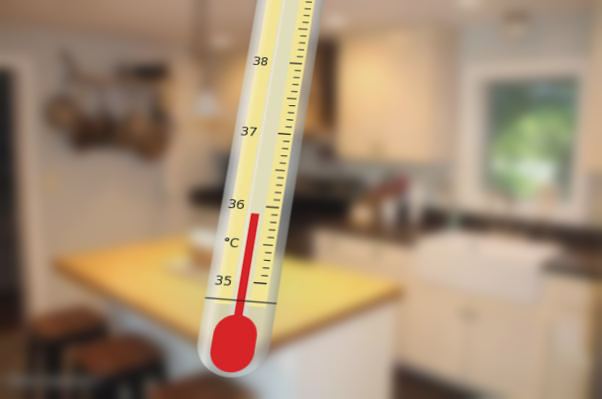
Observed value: 35.9 °C
